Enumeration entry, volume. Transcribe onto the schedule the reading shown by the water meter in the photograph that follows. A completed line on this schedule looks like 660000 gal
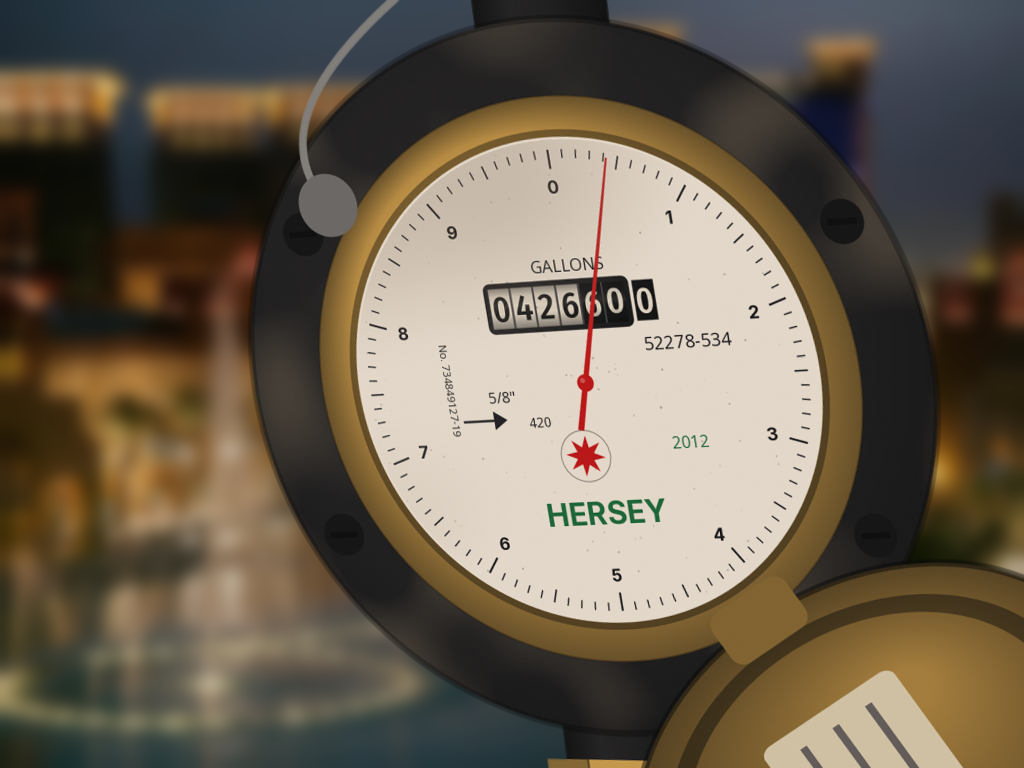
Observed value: 426600.4 gal
